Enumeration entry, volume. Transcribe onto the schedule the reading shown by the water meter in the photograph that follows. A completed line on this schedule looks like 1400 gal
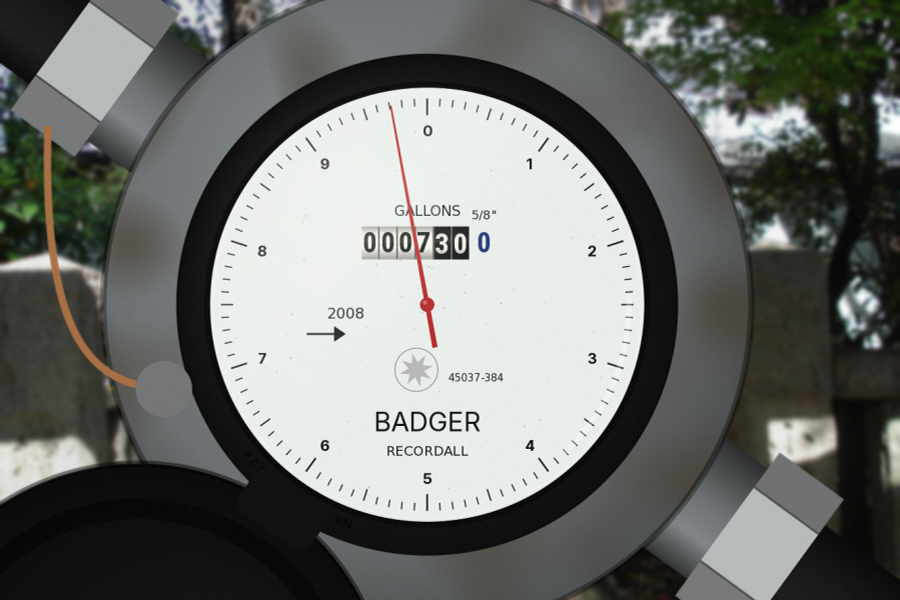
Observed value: 7299.7 gal
